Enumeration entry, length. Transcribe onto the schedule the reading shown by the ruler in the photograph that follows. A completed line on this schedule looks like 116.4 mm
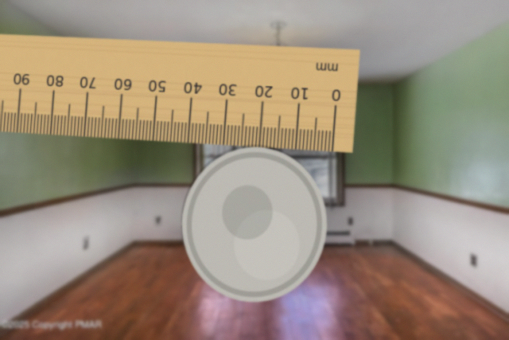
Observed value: 40 mm
